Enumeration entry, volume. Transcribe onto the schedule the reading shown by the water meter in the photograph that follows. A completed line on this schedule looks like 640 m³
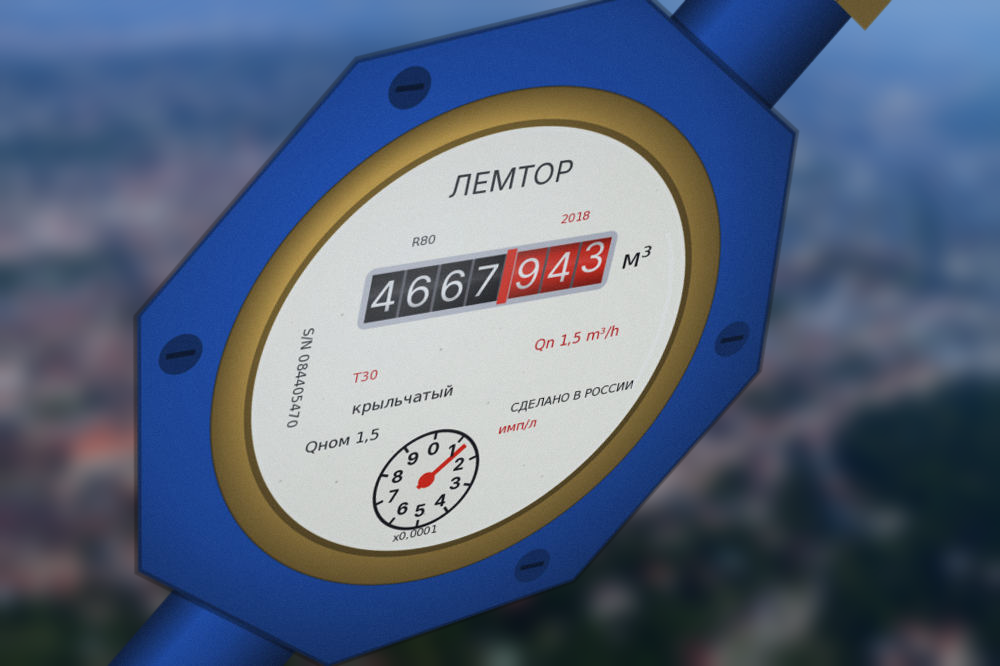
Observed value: 4667.9431 m³
